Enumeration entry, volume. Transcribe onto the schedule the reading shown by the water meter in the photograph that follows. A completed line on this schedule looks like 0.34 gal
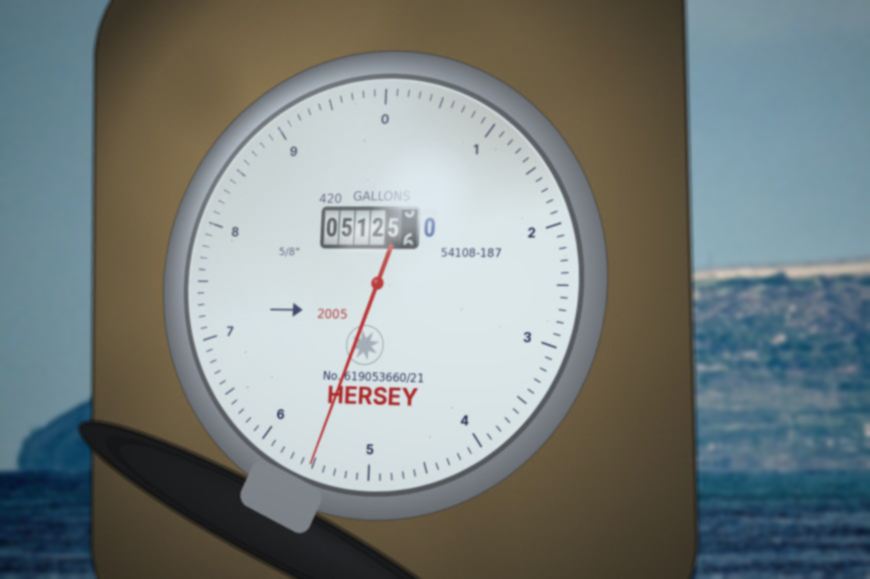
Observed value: 512555.5 gal
